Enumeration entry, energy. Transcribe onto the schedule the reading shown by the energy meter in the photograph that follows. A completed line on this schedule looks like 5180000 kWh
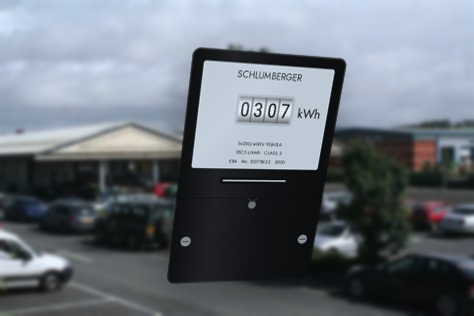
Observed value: 307 kWh
